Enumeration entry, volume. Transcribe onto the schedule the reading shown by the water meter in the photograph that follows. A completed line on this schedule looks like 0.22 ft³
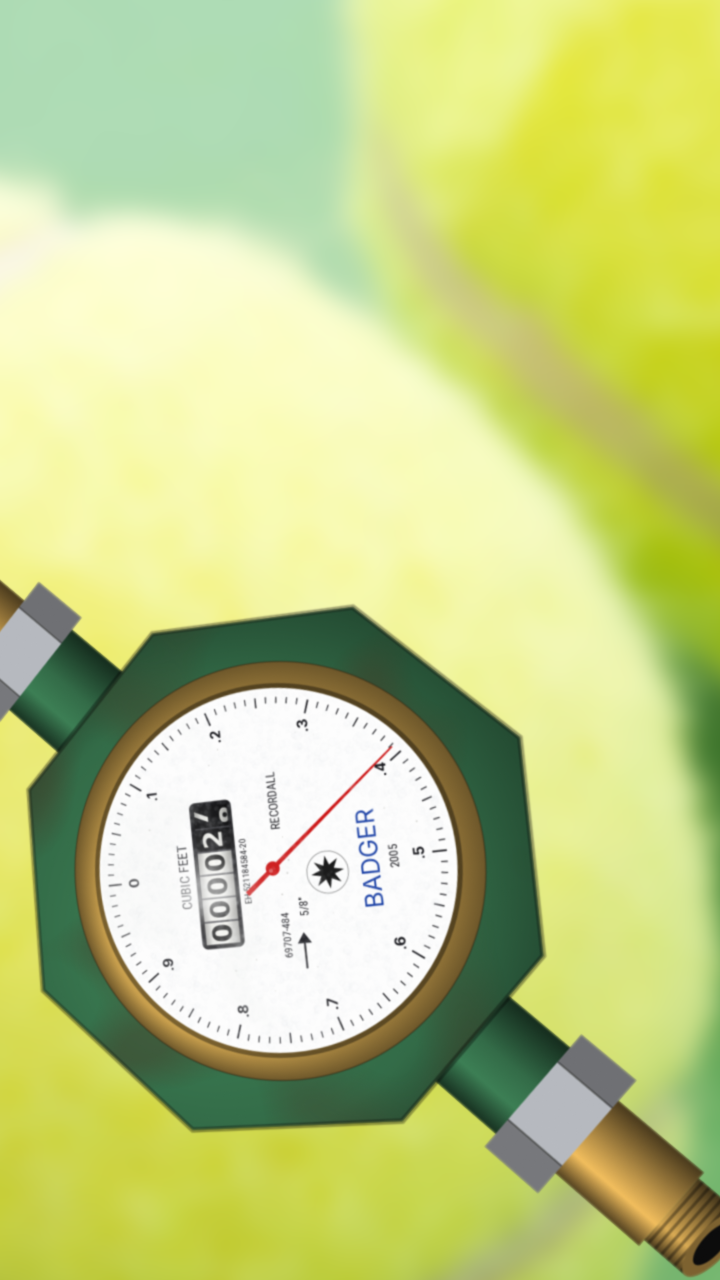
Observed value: 27.39 ft³
